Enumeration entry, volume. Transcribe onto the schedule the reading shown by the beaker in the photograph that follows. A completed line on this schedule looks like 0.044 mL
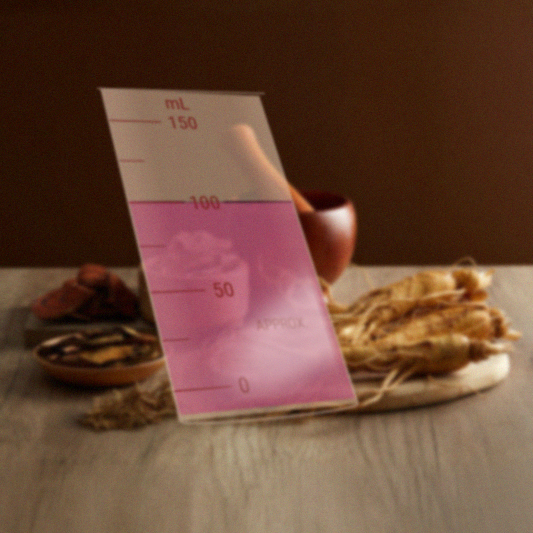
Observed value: 100 mL
